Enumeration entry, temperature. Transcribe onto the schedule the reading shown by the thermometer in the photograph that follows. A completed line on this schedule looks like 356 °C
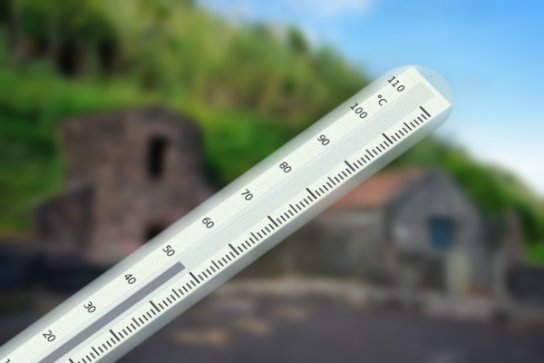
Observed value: 50 °C
